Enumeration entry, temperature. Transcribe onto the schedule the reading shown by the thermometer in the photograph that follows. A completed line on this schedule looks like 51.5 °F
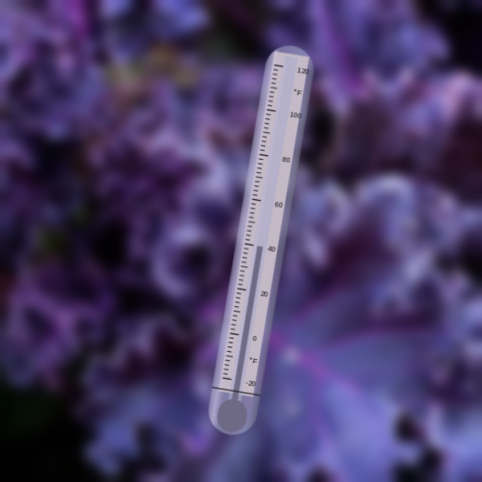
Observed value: 40 °F
